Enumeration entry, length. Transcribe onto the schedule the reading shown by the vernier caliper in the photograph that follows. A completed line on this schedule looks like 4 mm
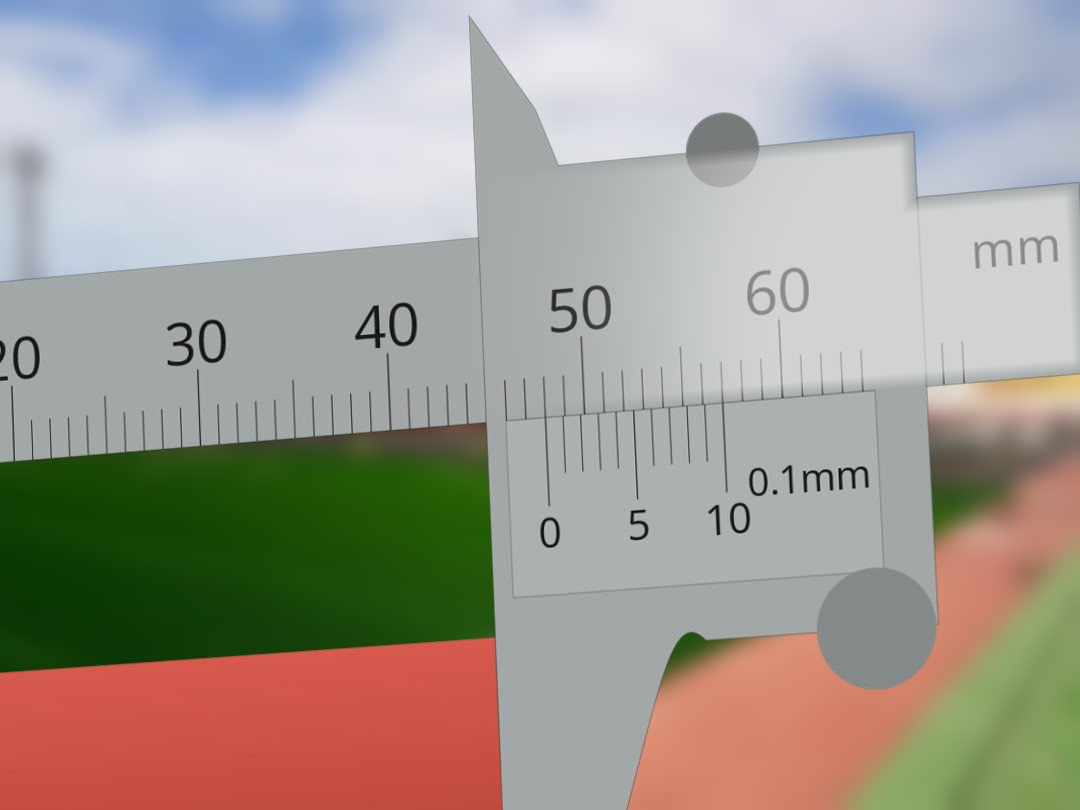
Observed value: 48.0 mm
